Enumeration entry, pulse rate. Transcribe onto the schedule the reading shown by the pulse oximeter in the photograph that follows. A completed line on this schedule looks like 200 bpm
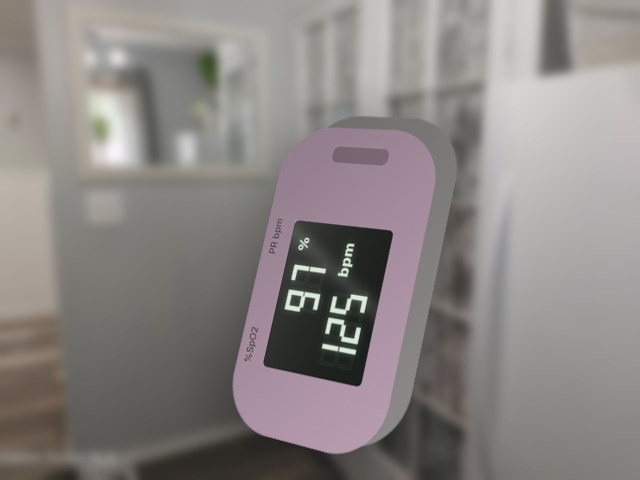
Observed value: 125 bpm
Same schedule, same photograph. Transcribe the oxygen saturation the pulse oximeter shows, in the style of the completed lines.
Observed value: 97 %
